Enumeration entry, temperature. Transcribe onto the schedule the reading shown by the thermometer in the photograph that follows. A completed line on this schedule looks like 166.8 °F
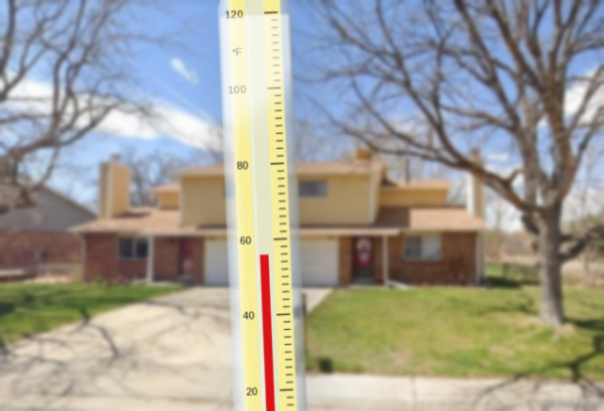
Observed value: 56 °F
